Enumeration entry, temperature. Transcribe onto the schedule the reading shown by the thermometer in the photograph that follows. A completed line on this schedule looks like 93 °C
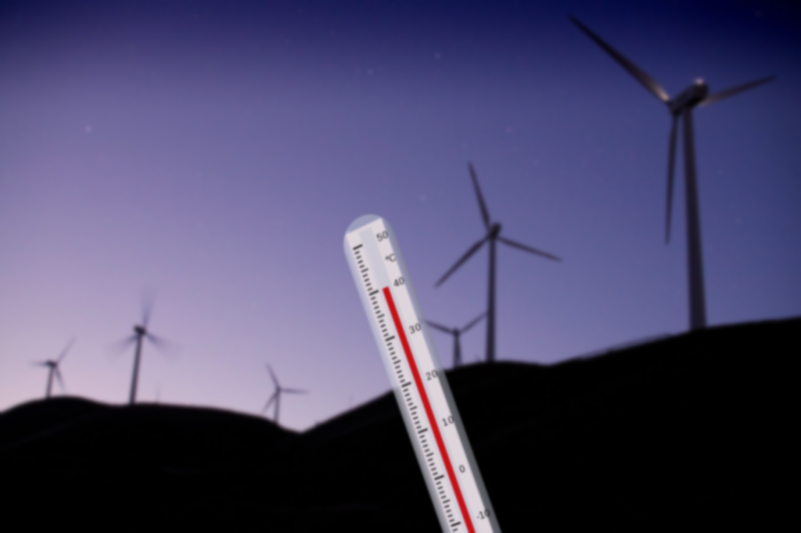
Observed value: 40 °C
